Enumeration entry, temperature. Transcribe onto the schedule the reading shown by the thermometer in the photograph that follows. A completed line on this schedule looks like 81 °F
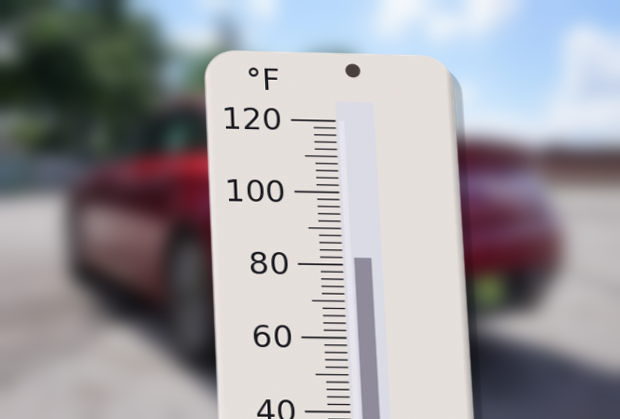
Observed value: 82 °F
